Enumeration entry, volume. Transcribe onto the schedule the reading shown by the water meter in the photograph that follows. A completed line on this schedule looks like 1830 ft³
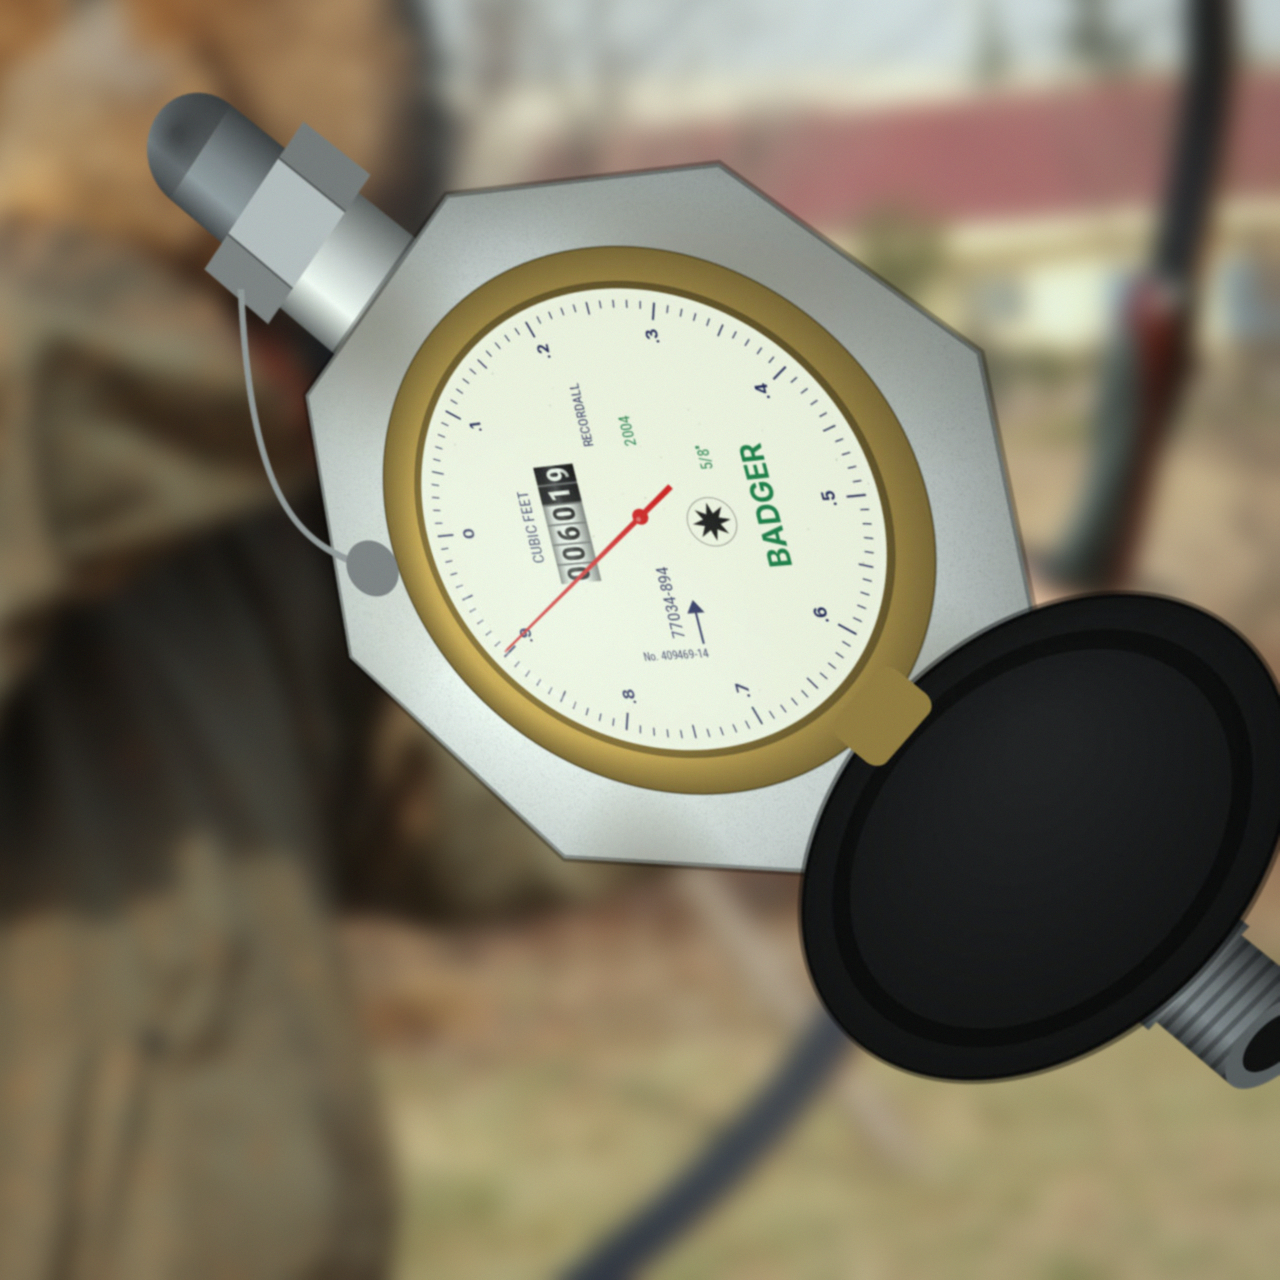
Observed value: 6018.90 ft³
